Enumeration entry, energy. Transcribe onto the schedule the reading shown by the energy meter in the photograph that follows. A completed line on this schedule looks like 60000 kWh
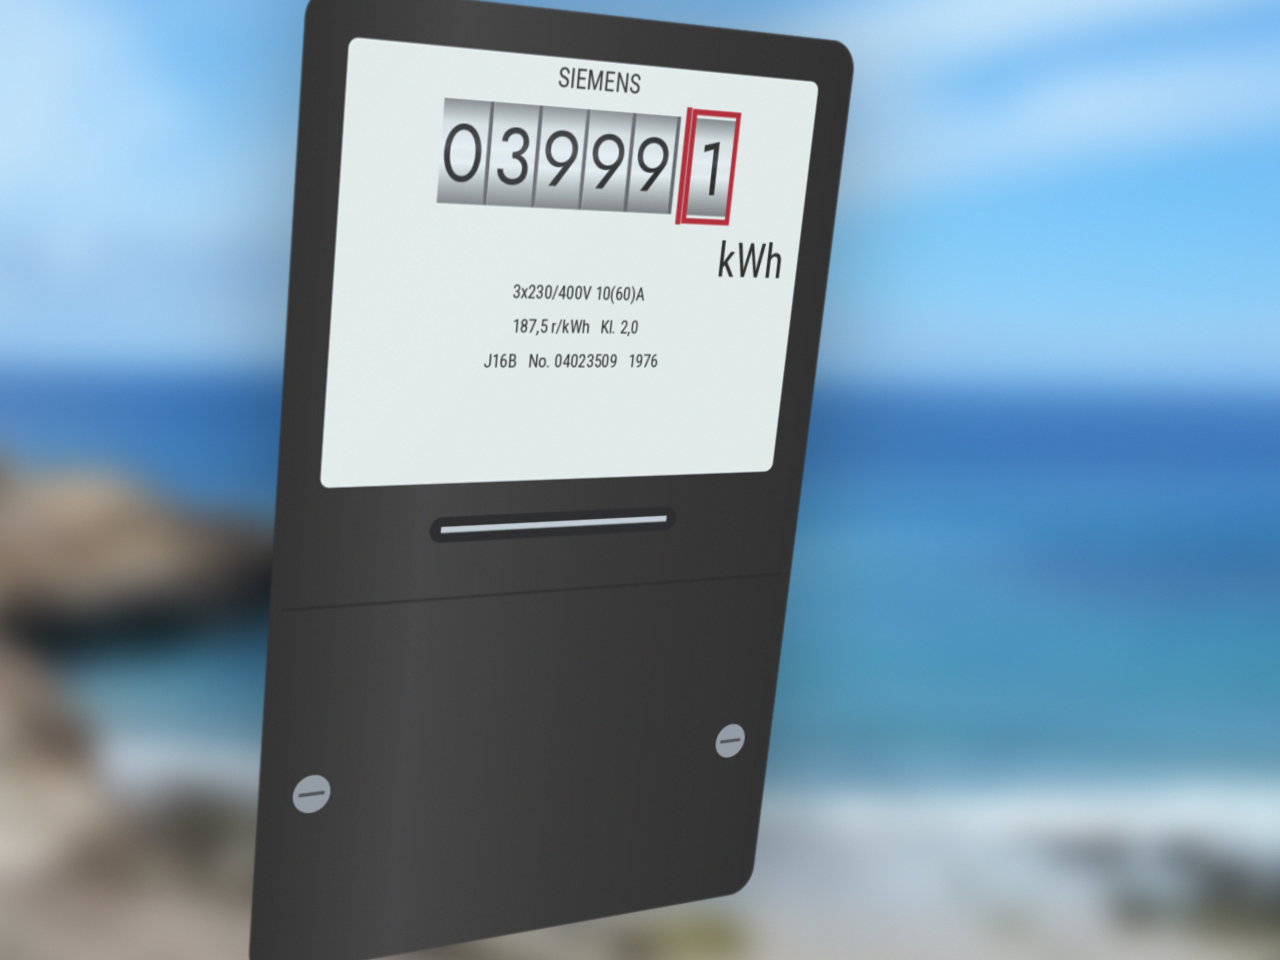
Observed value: 3999.1 kWh
